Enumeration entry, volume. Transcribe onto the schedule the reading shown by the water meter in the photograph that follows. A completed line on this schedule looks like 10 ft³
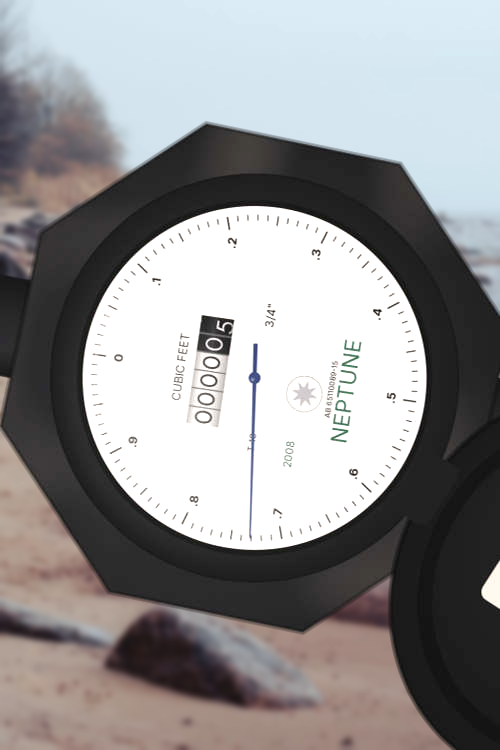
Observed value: 4.73 ft³
